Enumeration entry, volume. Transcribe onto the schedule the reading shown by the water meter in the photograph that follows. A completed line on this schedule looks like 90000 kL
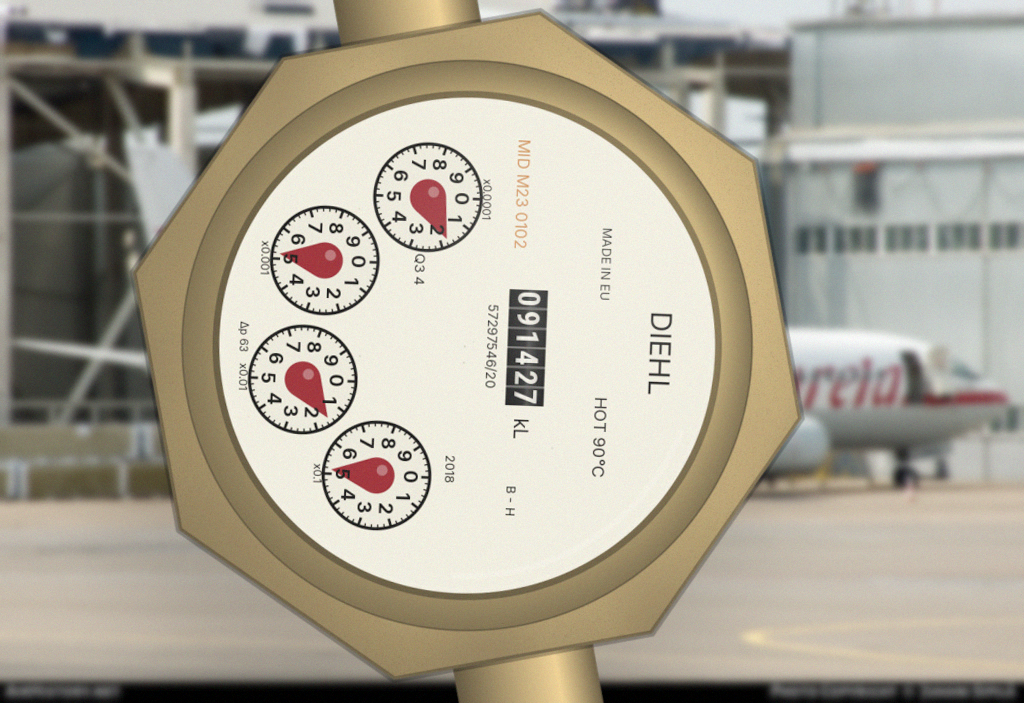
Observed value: 91427.5151 kL
